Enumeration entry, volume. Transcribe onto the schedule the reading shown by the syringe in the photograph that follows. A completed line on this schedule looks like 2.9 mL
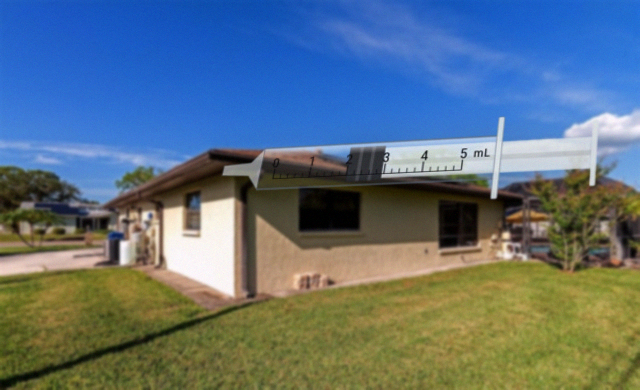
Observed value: 2 mL
